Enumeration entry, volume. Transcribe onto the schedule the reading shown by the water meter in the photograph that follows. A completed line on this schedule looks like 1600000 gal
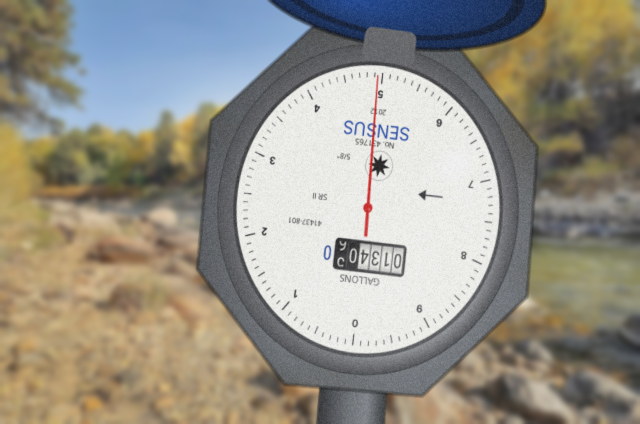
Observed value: 134054.9 gal
